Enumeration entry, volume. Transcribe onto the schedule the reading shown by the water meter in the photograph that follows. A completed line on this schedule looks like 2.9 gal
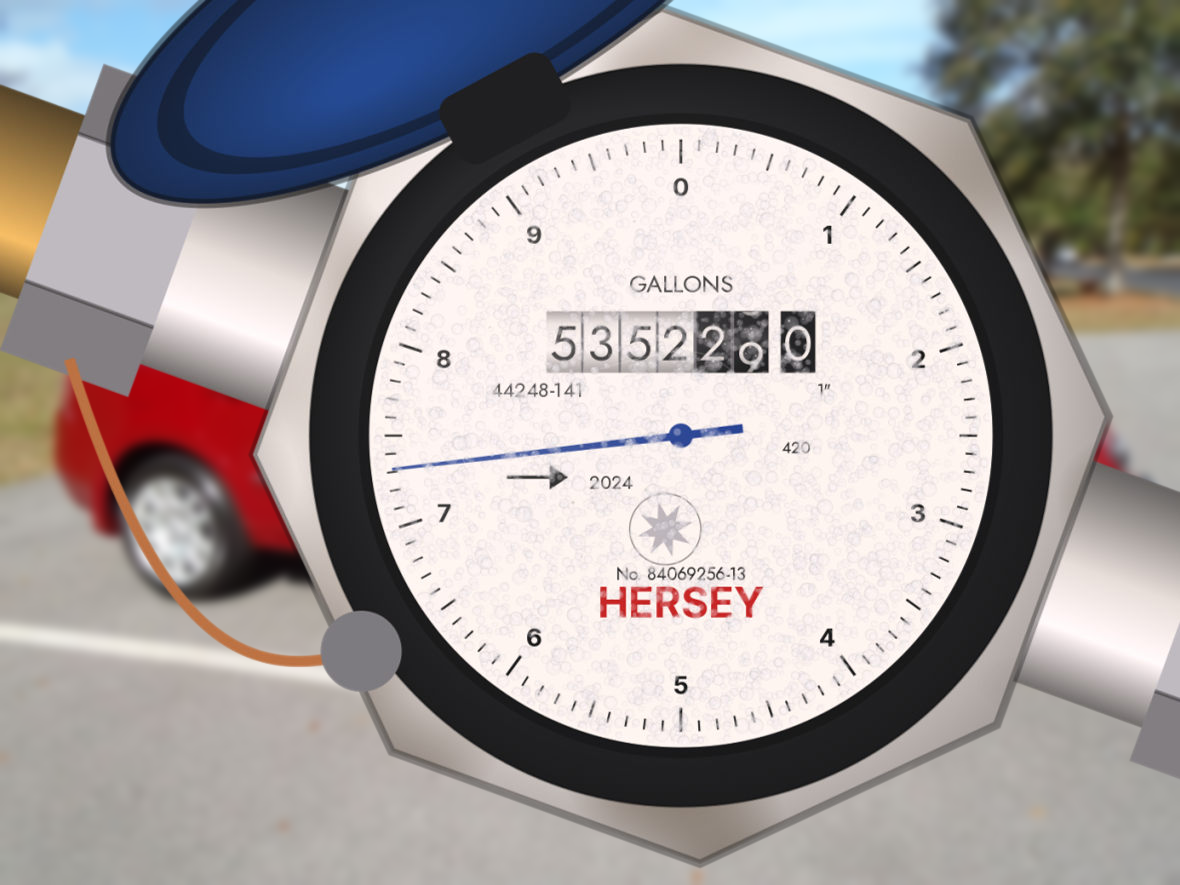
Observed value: 5352287.3 gal
